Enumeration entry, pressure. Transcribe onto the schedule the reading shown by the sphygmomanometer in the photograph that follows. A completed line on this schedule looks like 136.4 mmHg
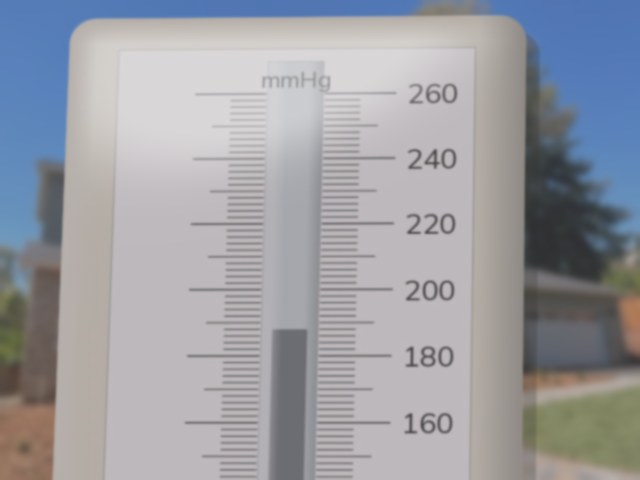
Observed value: 188 mmHg
